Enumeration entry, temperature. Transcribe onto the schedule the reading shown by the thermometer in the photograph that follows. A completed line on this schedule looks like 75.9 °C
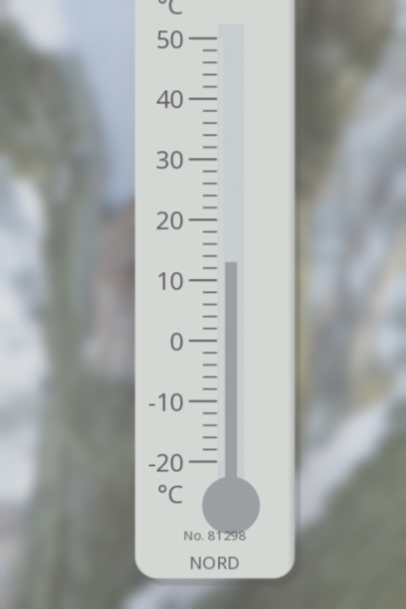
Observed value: 13 °C
